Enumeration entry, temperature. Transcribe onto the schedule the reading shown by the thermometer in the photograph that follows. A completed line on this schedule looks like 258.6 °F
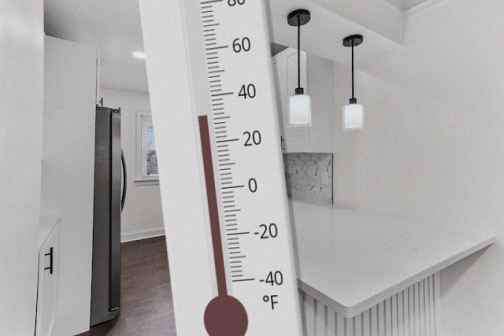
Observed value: 32 °F
